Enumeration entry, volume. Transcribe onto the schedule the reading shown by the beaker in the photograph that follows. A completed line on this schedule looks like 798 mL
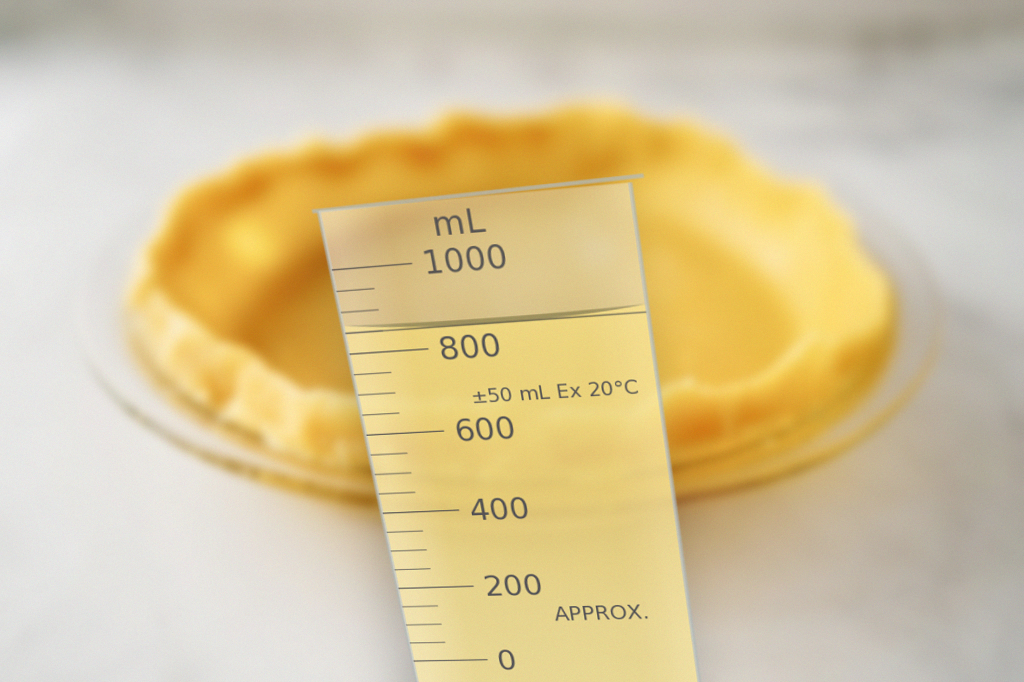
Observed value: 850 mL
